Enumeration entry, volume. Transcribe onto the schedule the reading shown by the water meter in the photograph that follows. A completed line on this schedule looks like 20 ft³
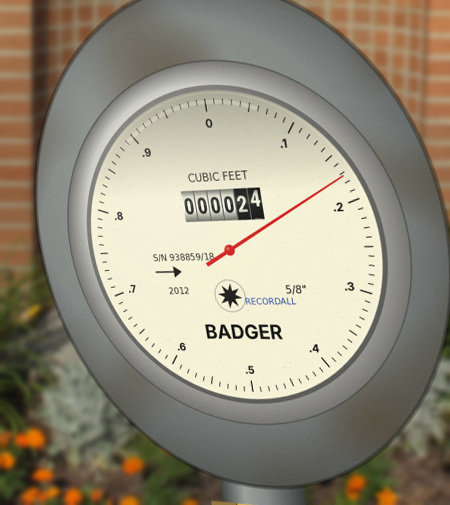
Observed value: 24.17 ft³
